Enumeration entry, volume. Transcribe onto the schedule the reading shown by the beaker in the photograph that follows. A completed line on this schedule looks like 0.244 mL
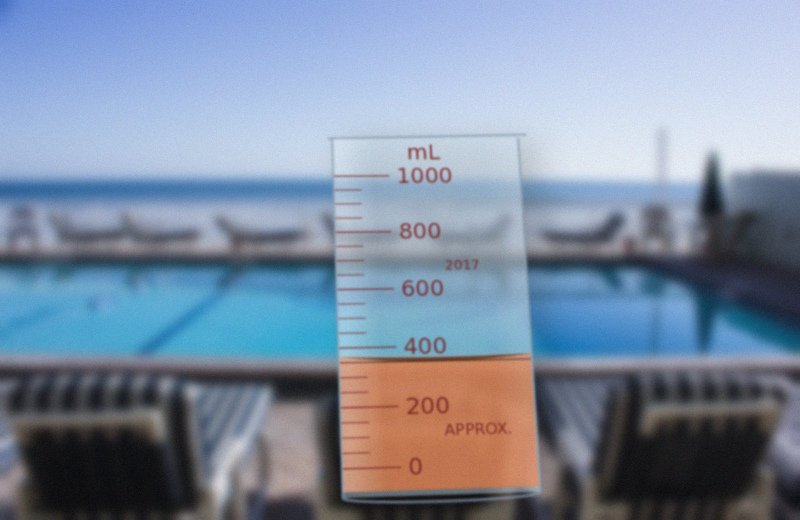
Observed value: 350 mL
